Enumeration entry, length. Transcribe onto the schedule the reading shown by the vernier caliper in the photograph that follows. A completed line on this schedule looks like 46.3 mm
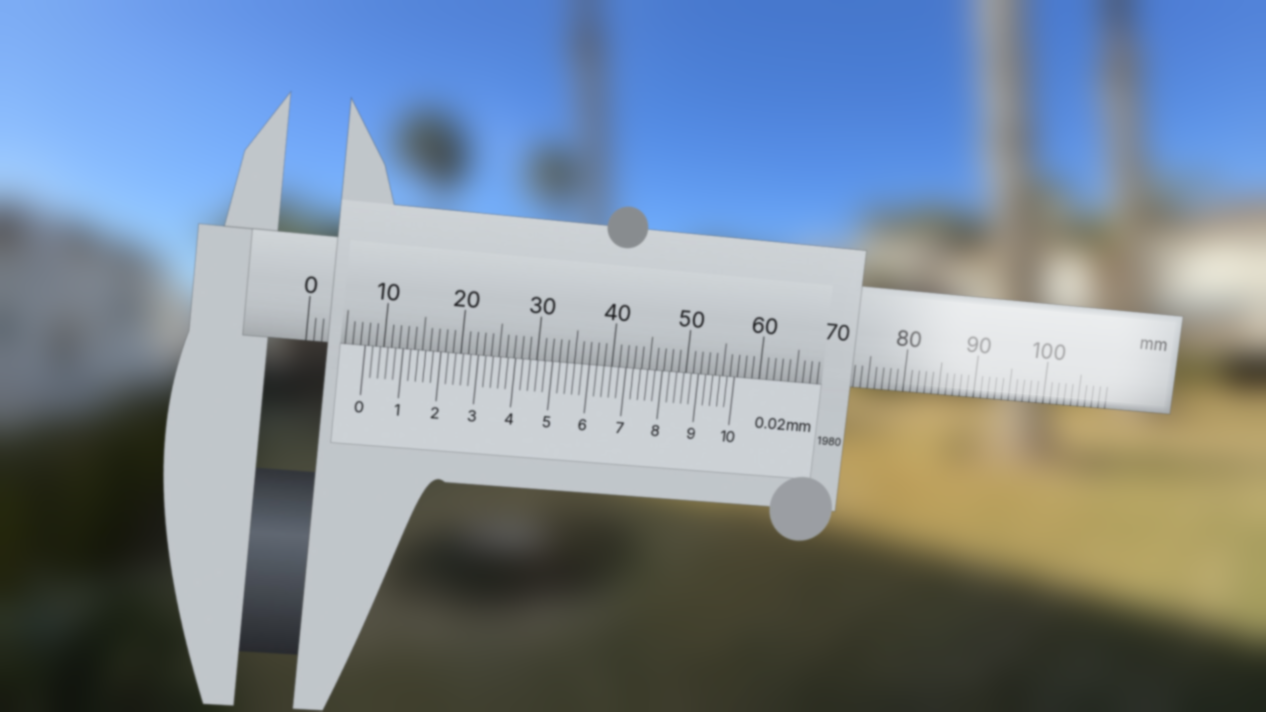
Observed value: 7.6 mm
